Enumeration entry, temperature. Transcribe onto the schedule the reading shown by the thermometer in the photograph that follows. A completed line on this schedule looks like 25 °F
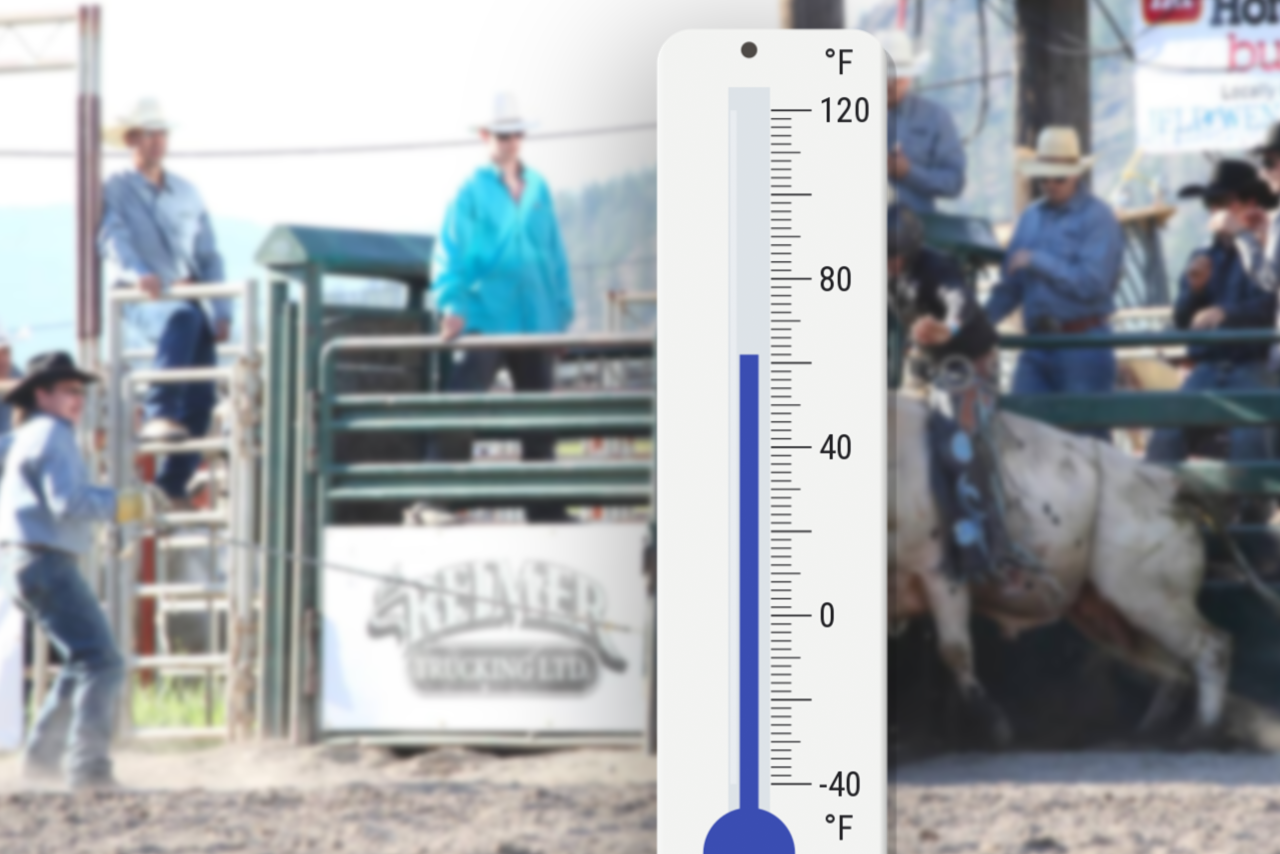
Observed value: 62 °F
